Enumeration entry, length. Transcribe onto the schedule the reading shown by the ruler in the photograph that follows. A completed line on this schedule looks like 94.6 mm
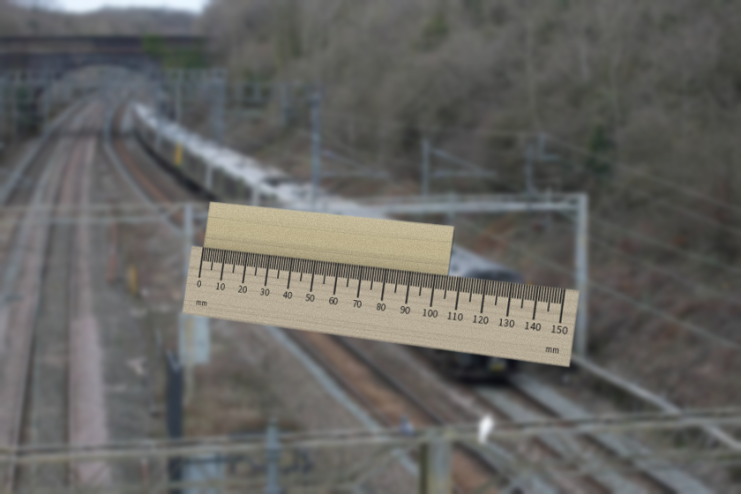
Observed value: 105 mm
